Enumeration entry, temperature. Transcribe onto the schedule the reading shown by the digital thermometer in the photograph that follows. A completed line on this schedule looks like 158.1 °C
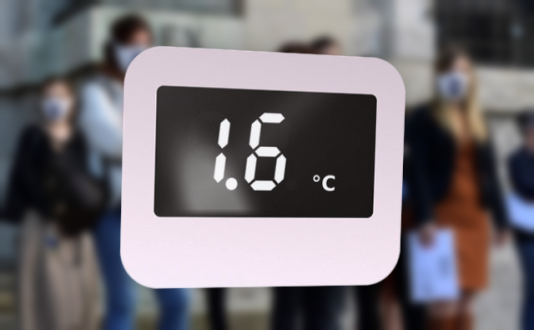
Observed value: 1.6 °C
